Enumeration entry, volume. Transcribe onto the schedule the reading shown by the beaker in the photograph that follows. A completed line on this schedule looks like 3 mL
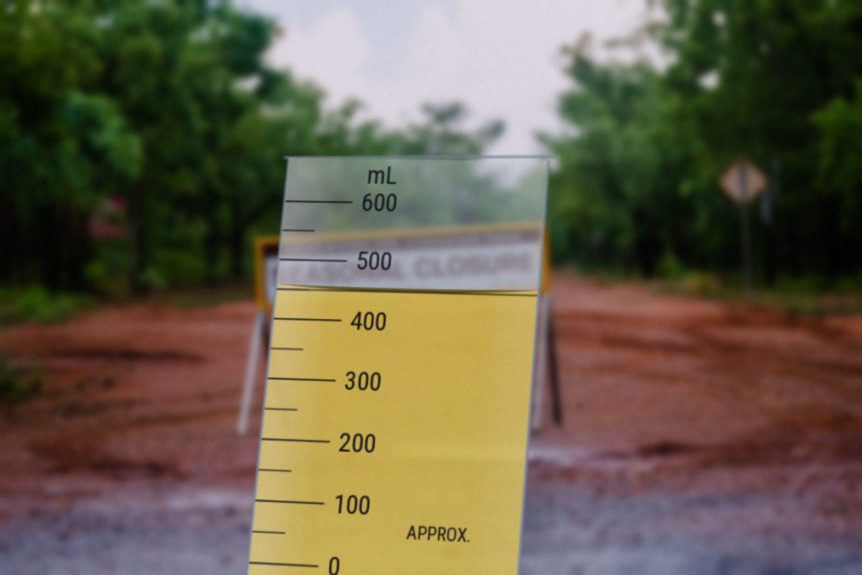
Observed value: 450 mL
